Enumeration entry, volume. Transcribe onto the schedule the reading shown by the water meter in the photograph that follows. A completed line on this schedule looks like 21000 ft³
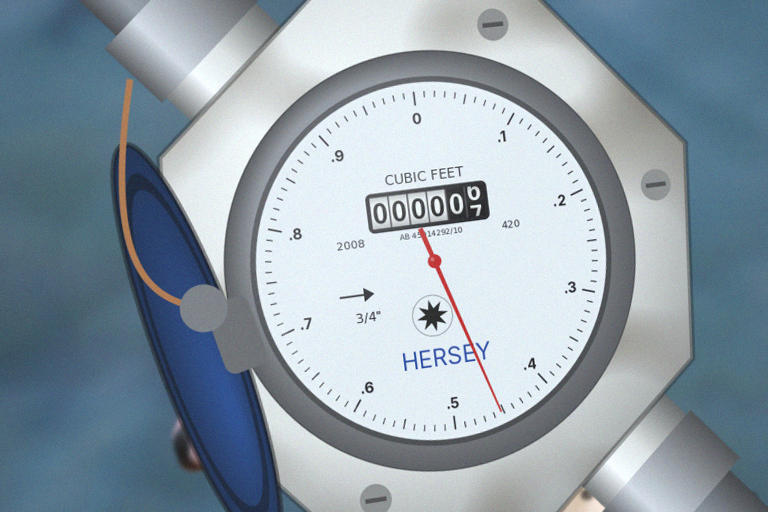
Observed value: 6.45 ft³
